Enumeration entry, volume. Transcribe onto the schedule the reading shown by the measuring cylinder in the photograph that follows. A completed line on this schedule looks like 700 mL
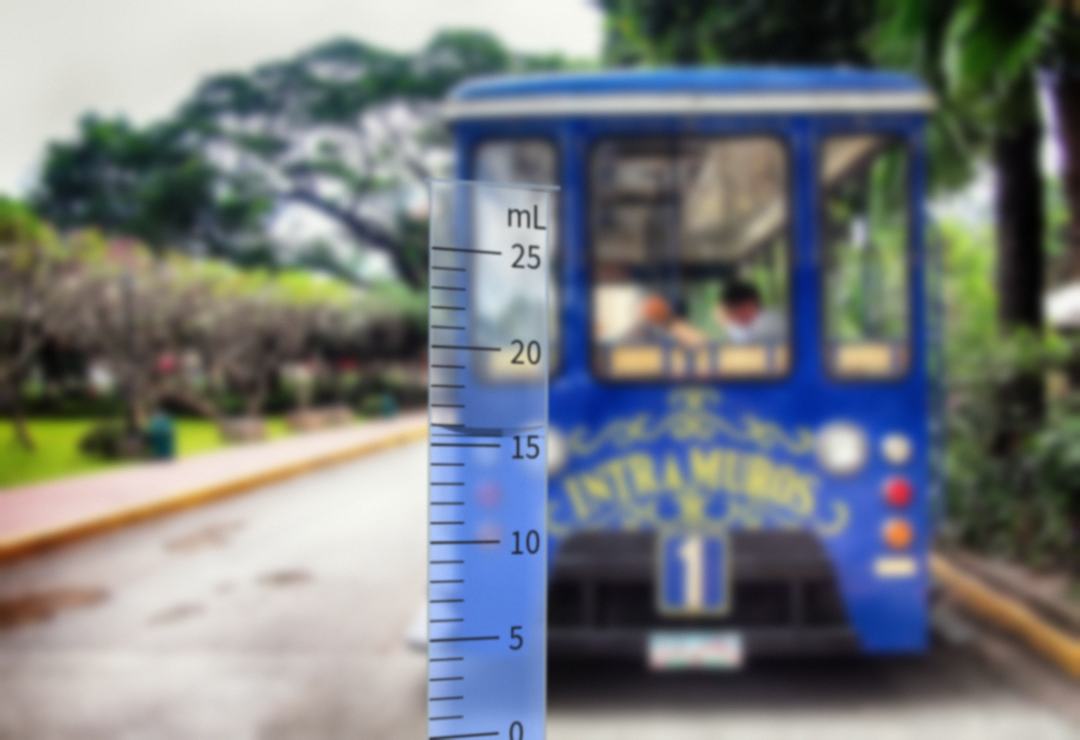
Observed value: 15.5 mL
